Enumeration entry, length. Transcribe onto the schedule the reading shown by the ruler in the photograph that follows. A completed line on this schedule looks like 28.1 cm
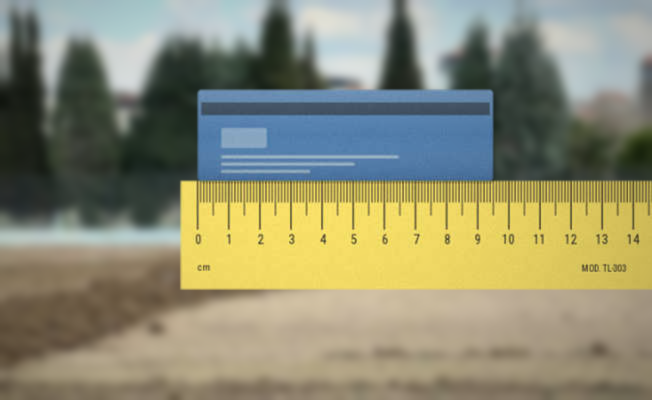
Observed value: 9.5 cm
